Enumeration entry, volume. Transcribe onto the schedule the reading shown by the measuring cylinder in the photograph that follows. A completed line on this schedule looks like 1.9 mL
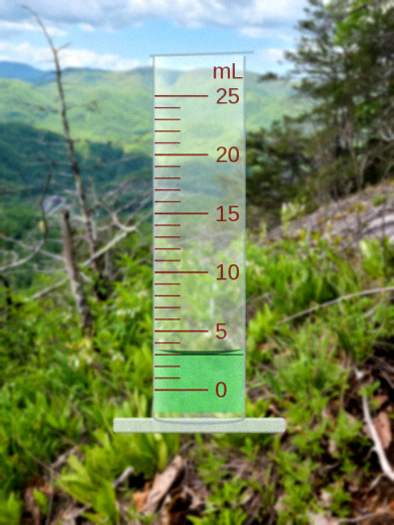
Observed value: 3 mL
